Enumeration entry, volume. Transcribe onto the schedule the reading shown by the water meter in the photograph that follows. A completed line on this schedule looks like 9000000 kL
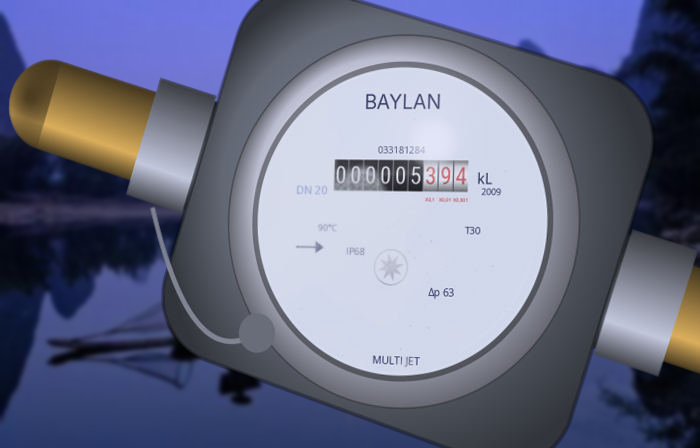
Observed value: 5.394 kL
